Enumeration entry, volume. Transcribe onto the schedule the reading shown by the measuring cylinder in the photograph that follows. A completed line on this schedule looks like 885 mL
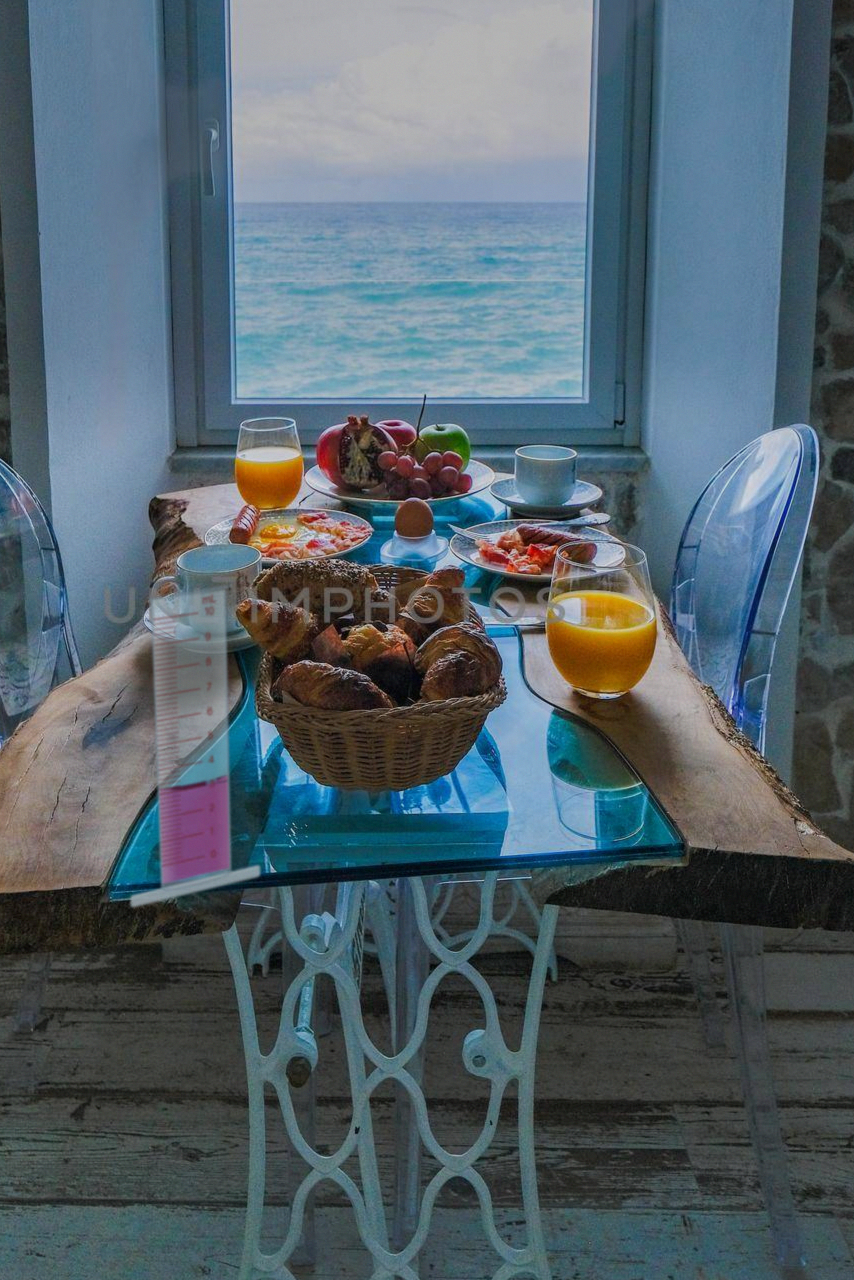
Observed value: 3 mL
